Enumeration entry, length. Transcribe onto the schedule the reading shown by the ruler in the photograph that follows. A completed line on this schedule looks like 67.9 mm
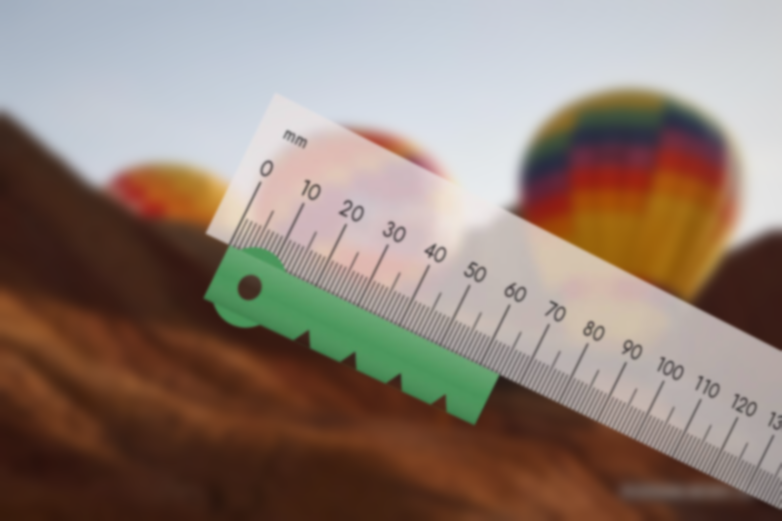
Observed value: 65 mm
